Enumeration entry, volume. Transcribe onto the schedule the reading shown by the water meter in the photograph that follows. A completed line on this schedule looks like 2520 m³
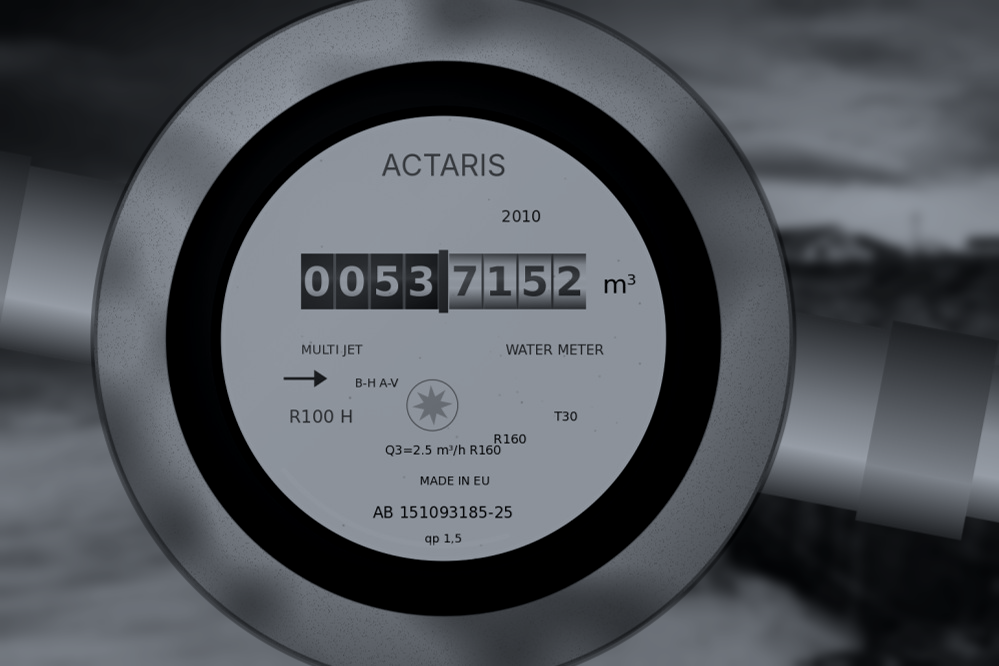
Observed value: 53.7152 m³
